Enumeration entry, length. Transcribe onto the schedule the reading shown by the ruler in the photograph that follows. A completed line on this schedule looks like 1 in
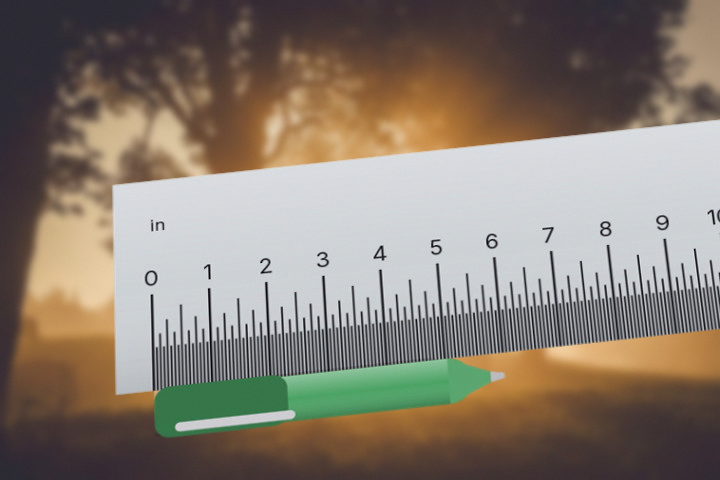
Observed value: 6 in
